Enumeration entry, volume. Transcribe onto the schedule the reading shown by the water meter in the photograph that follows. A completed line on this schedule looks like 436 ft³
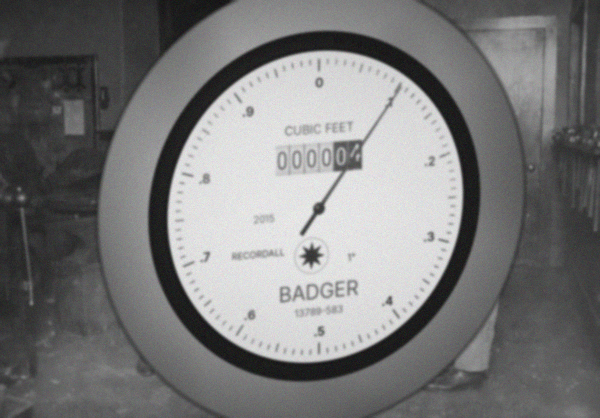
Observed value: 4.10 ft³
